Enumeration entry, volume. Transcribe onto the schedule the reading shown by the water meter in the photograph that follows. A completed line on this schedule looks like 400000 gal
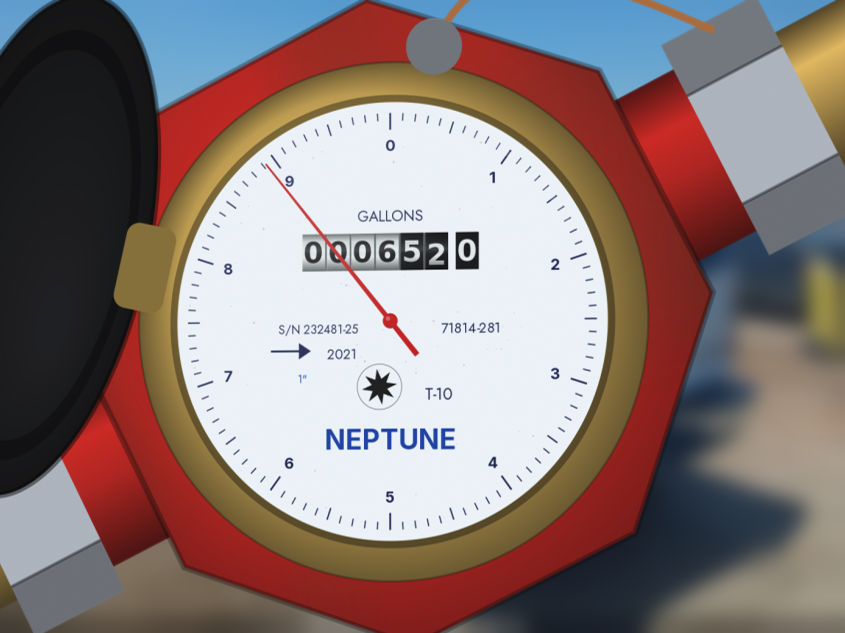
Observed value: 6518.9 gal
